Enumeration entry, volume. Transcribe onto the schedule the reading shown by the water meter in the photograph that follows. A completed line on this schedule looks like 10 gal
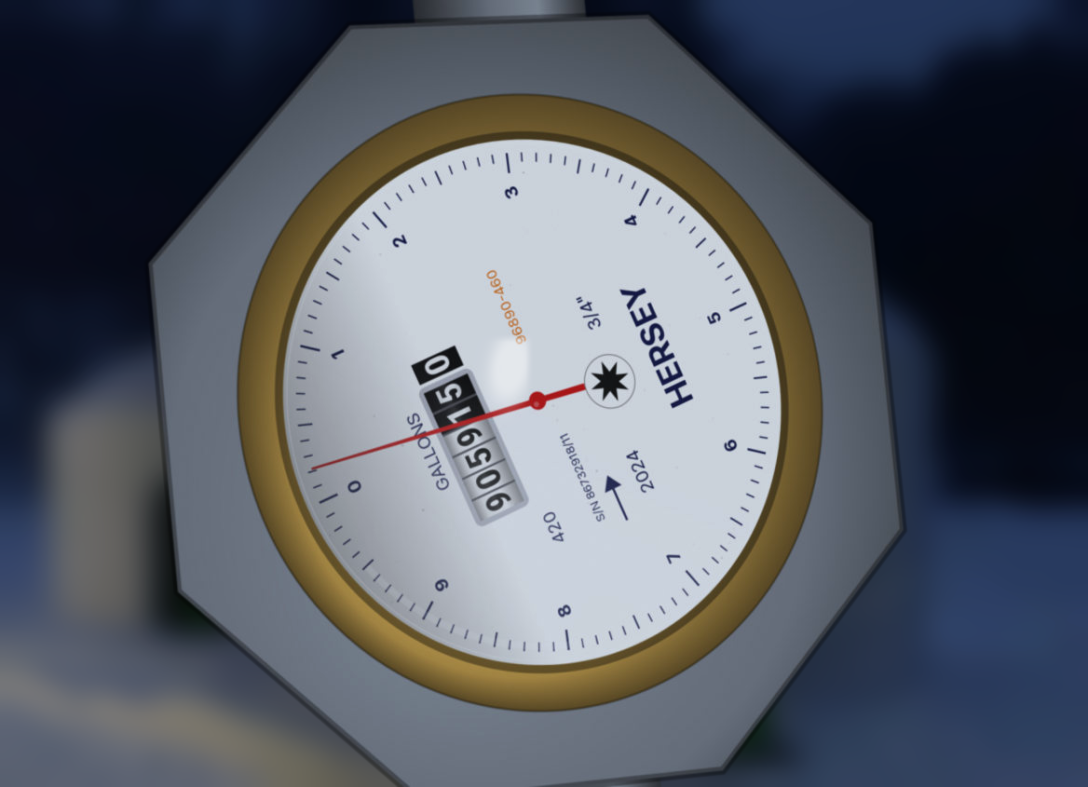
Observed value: 9059150.2 gal
